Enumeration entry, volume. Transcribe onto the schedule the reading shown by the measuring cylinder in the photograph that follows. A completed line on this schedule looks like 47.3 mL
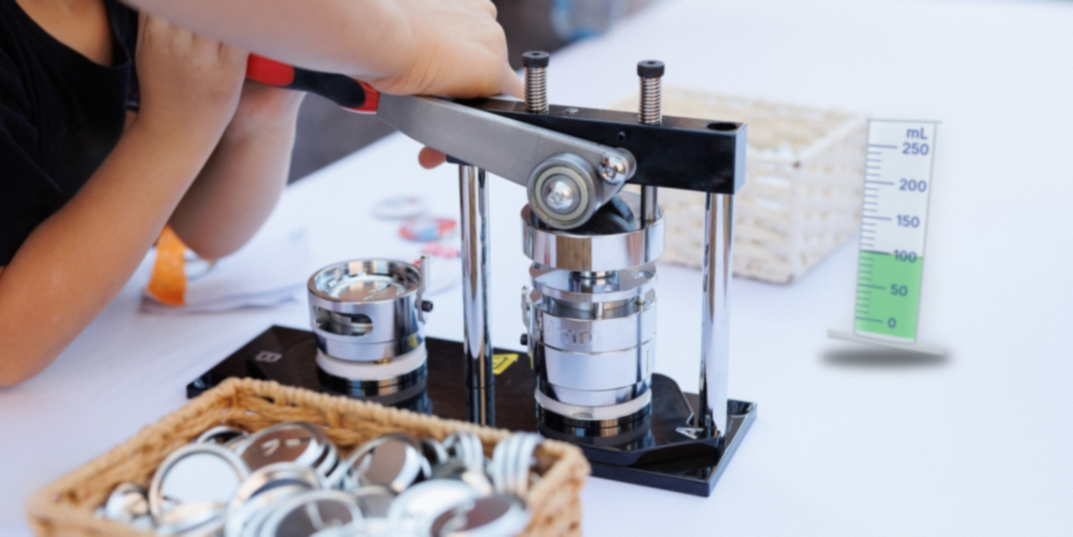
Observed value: 100 mL
